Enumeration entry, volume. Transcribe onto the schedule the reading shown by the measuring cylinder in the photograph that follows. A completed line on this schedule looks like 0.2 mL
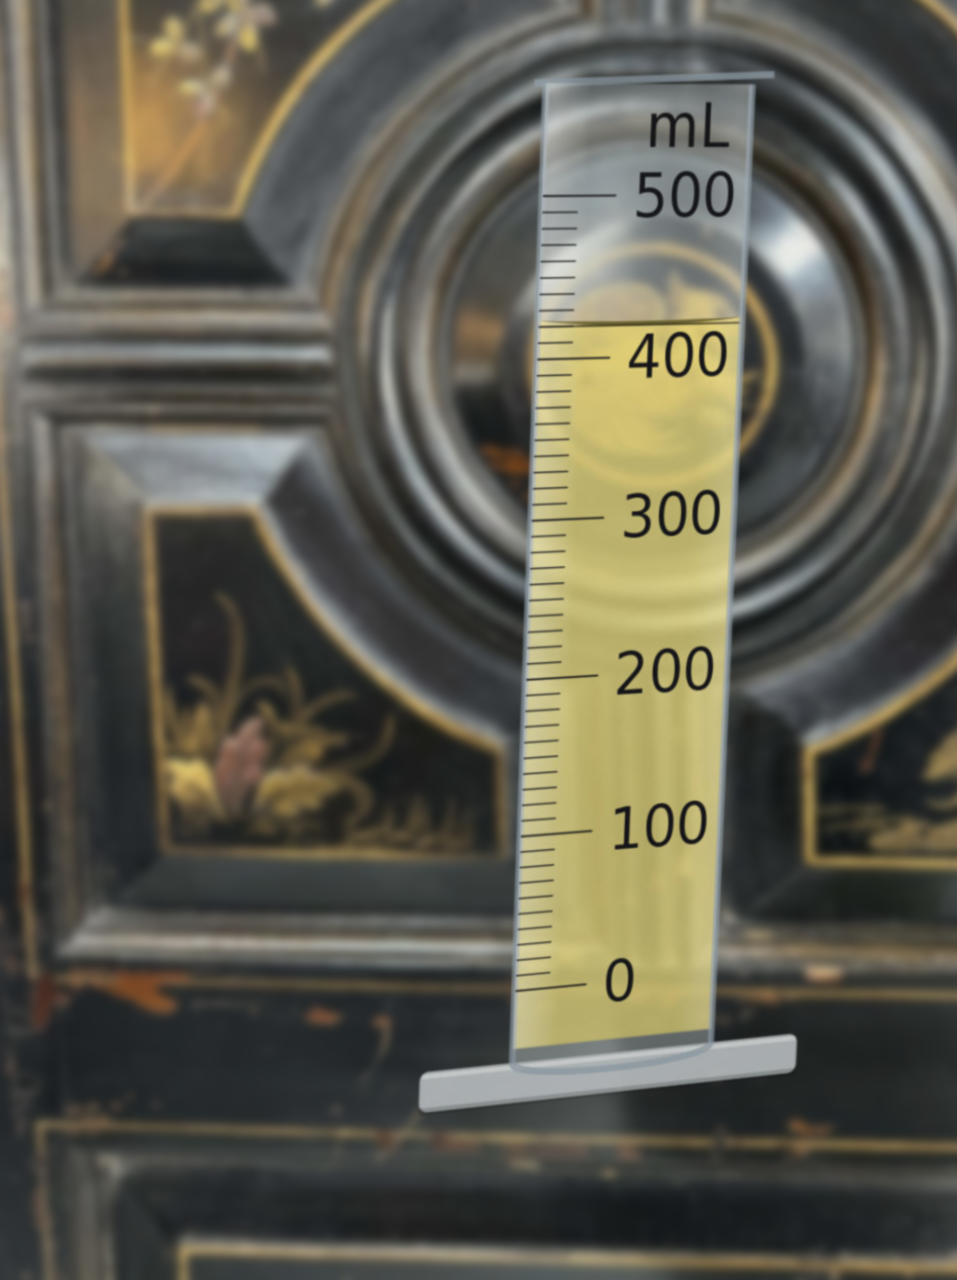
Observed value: 420 mL
